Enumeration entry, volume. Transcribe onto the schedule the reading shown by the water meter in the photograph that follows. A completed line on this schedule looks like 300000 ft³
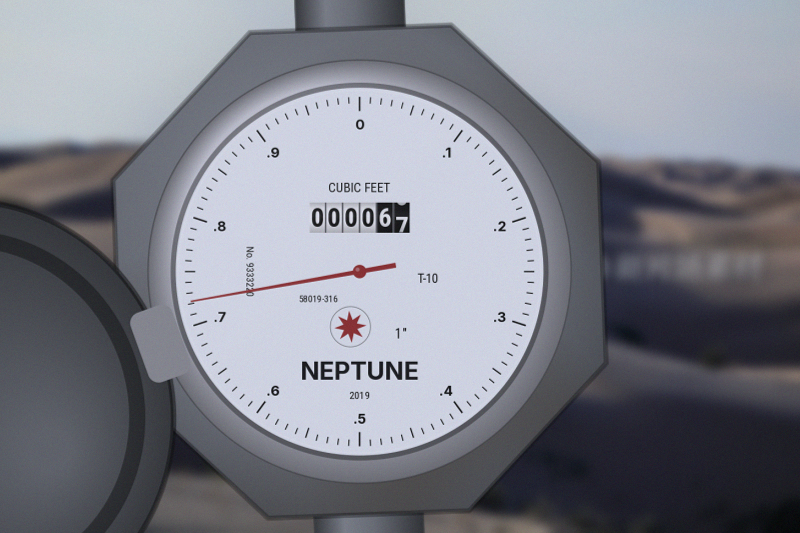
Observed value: 66.72 ft³
